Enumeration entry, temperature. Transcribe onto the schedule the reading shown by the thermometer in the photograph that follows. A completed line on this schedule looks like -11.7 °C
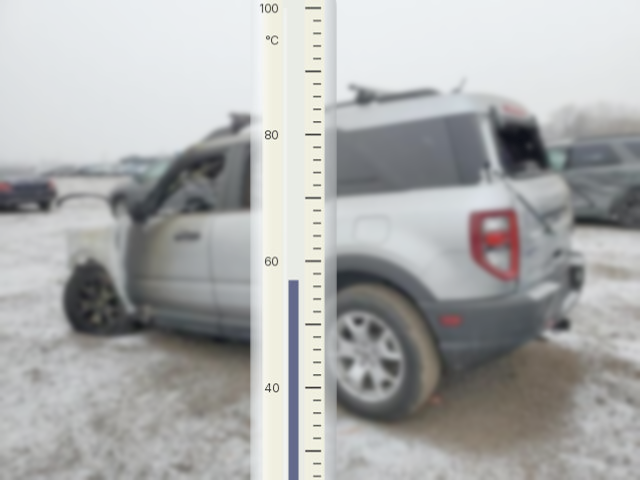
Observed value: 57 °C
